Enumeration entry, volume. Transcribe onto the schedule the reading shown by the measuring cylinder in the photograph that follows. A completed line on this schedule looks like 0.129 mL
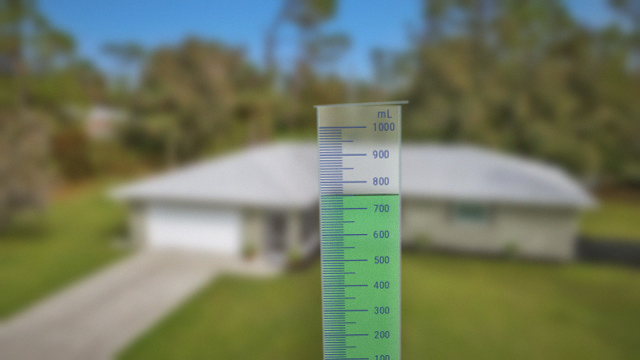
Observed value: 750 mL
